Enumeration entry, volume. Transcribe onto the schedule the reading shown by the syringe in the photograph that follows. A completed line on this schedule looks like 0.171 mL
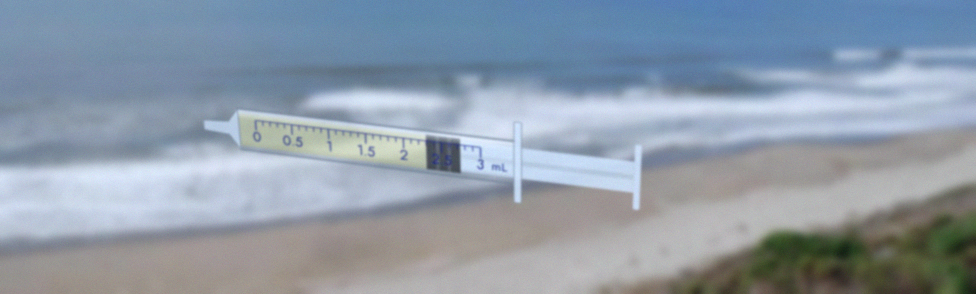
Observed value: 2.3 mL
